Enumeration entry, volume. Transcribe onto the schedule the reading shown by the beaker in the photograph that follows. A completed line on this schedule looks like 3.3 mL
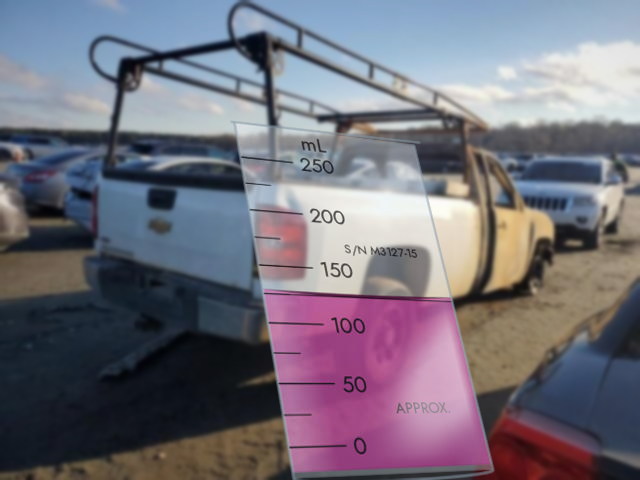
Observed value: 125 mL
